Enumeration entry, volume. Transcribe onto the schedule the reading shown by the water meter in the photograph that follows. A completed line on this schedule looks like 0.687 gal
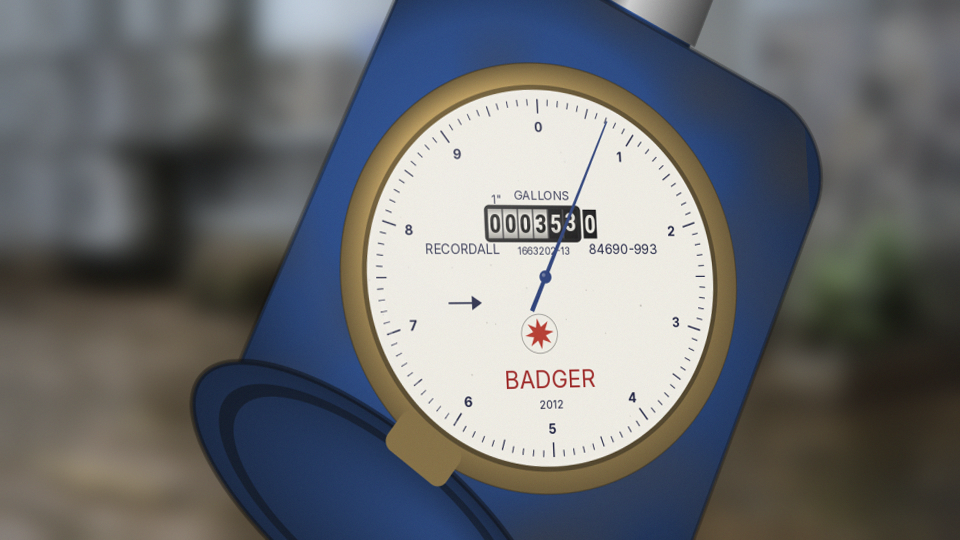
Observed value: 3530.7 gal
